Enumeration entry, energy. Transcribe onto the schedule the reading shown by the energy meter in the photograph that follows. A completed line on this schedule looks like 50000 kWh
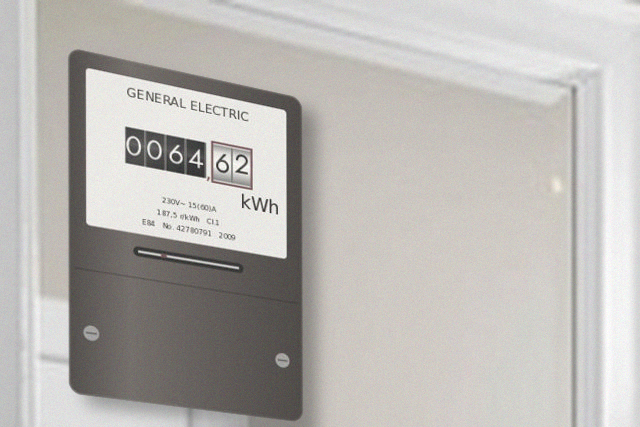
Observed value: 64.62 kWh
